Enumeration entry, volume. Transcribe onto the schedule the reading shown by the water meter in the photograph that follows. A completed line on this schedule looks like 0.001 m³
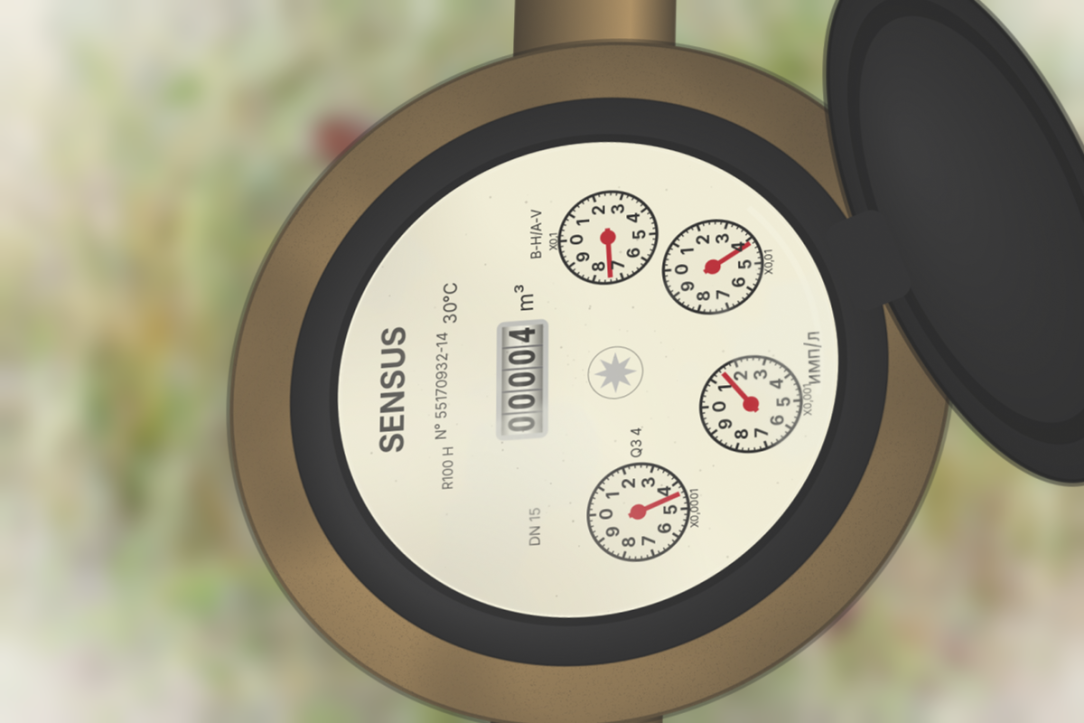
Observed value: 4.7414 m³
